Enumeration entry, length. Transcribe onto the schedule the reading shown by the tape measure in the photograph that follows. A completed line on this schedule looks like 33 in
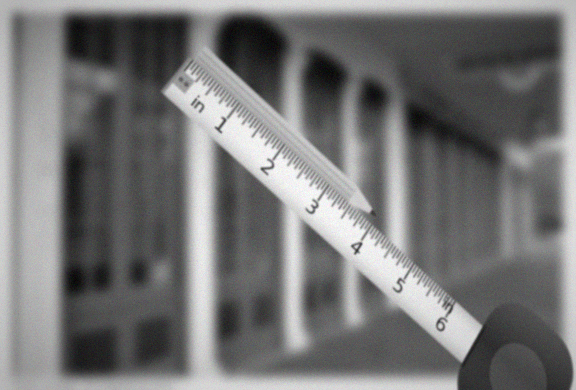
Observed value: 4 in
